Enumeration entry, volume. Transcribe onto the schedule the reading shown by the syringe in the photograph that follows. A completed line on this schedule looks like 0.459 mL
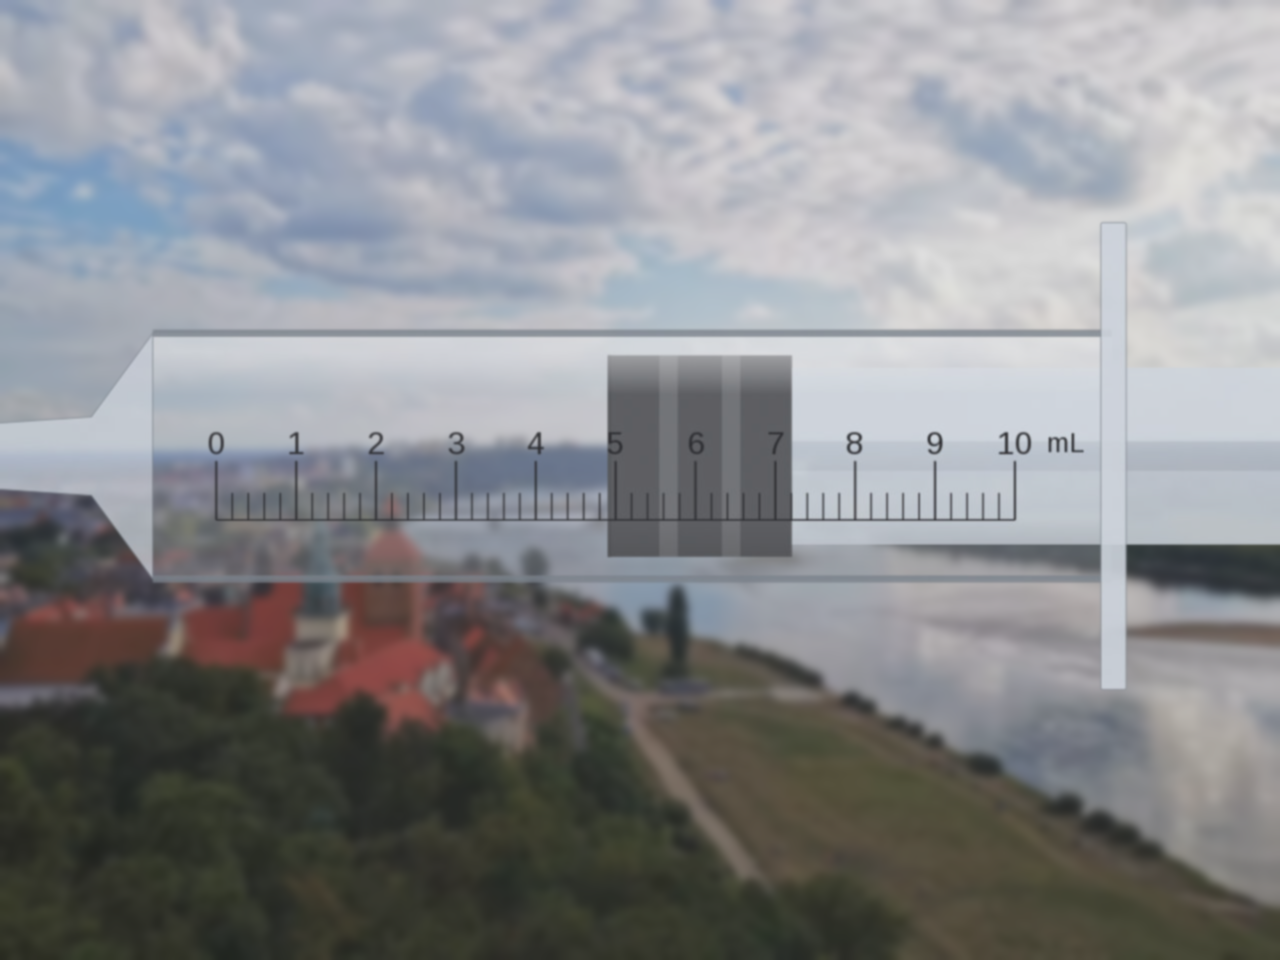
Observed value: 4.9 mL
